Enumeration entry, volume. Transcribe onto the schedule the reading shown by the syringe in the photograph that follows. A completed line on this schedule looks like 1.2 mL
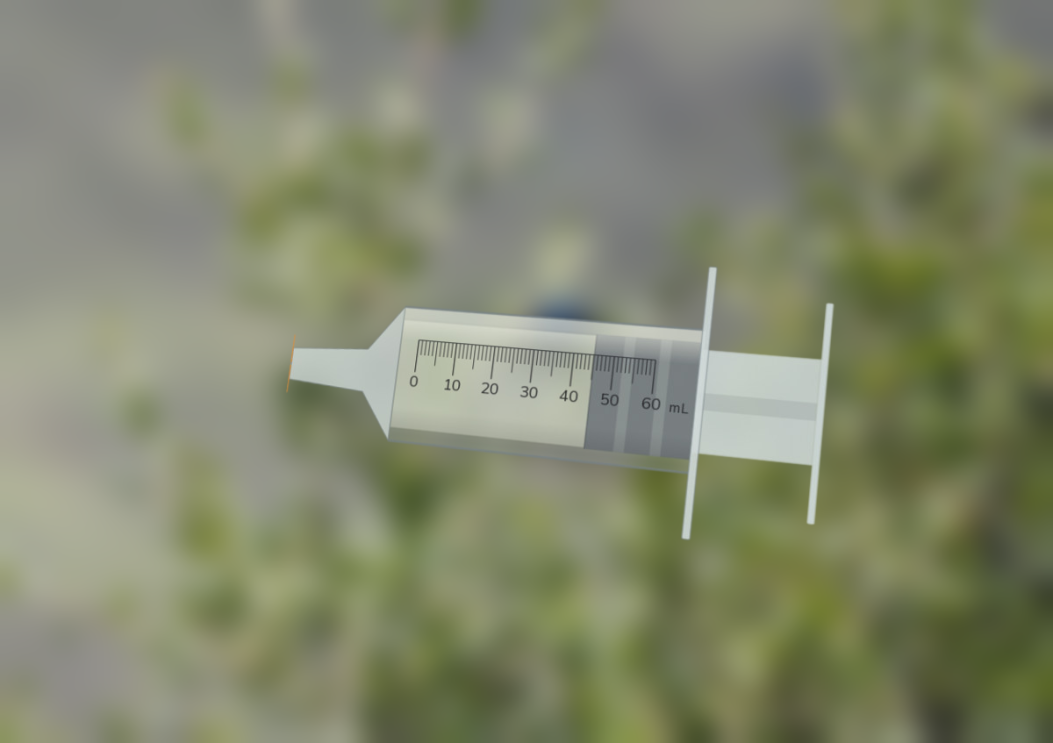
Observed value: 45 mL
